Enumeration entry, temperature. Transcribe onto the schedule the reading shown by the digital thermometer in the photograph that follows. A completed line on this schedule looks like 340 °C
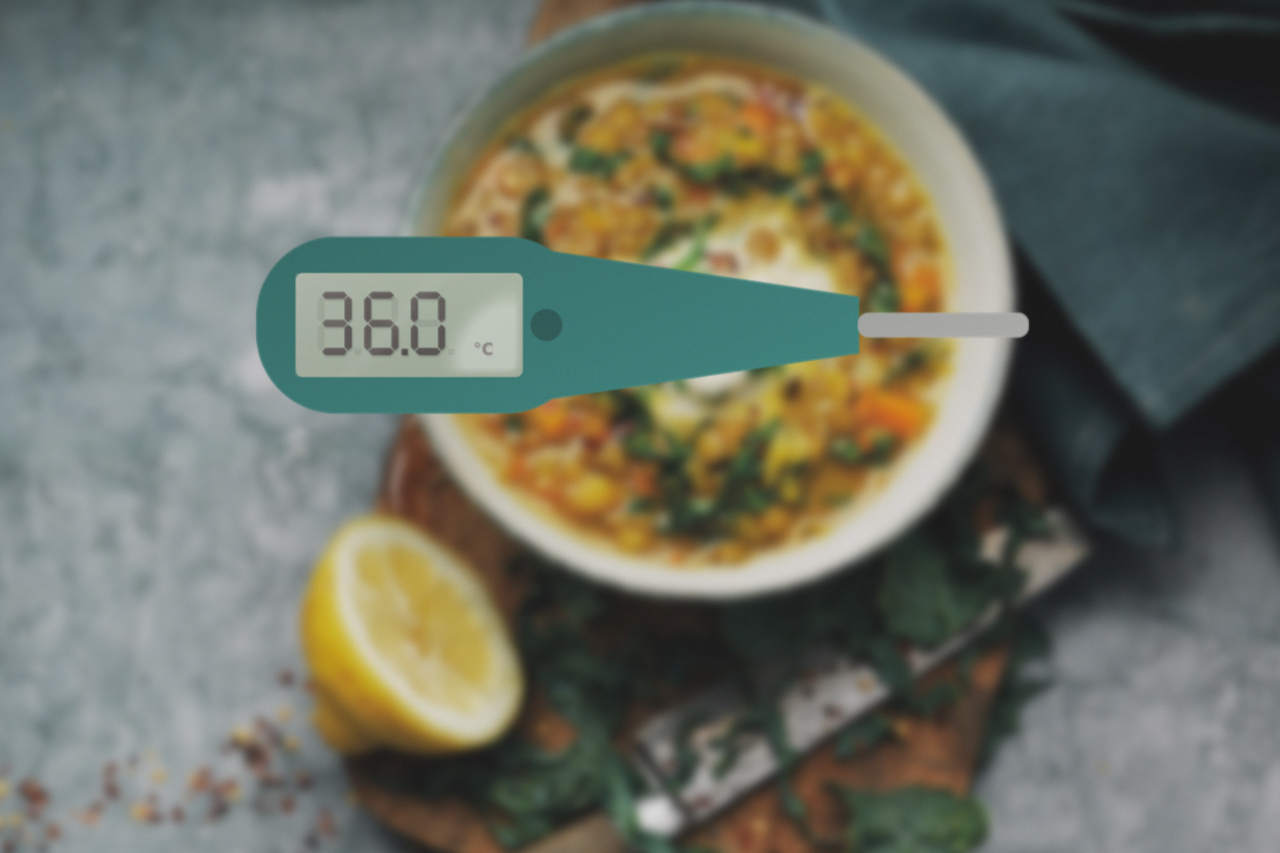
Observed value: 36.0 °C
